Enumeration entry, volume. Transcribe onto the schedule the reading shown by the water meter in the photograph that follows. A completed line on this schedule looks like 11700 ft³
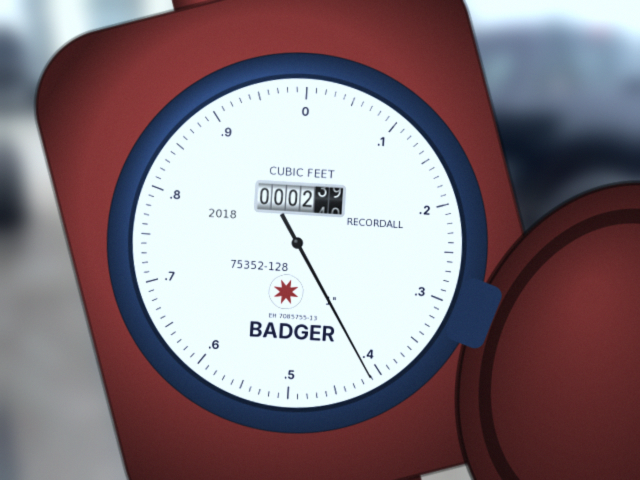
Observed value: 239.41 ft³
